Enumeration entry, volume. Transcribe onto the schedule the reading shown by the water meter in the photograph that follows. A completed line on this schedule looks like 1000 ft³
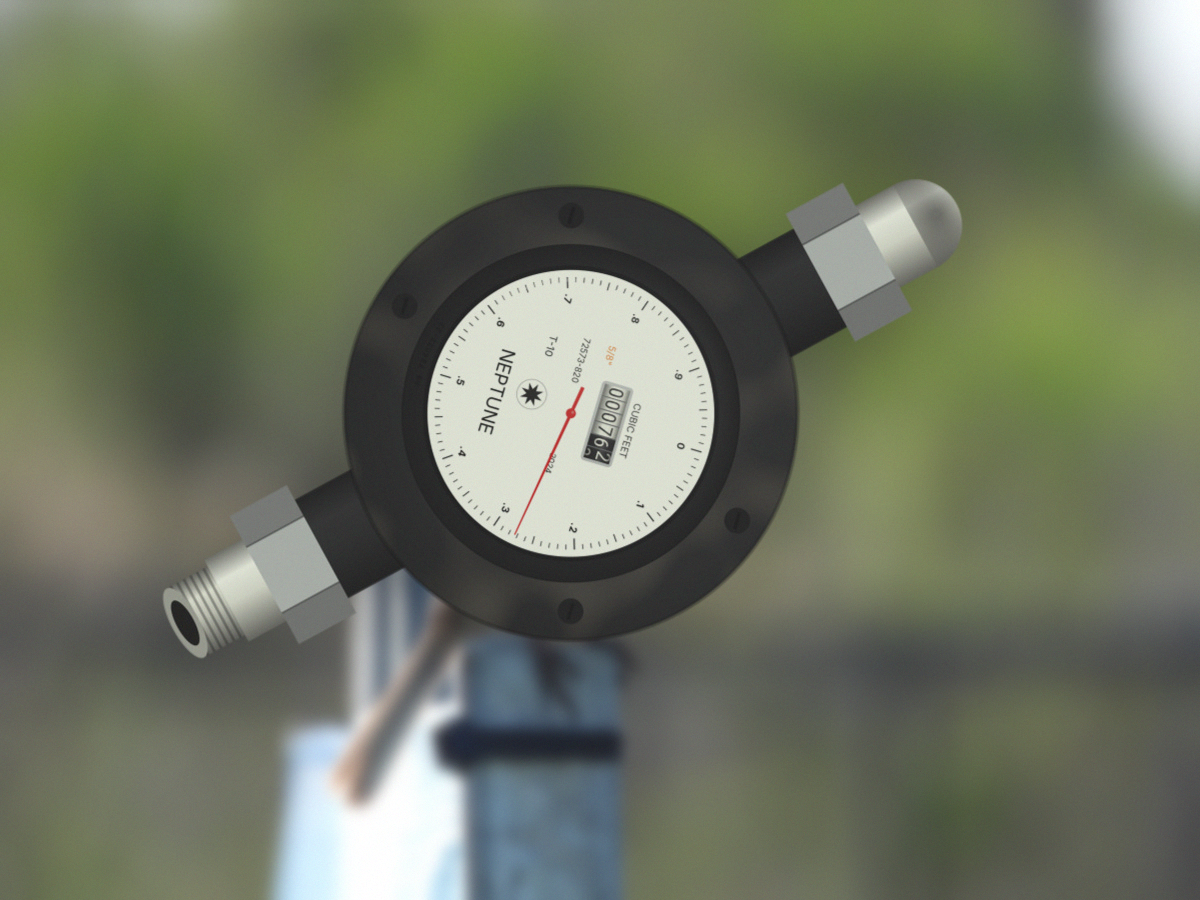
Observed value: 762.27 ft³
